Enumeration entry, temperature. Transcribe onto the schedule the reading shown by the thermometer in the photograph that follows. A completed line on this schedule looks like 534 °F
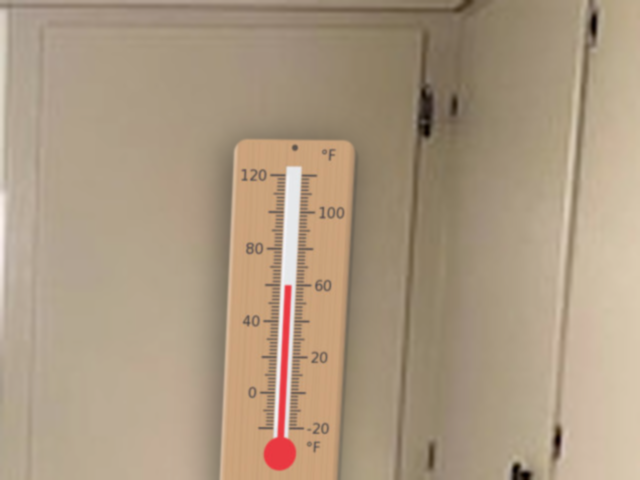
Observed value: 60 °F
